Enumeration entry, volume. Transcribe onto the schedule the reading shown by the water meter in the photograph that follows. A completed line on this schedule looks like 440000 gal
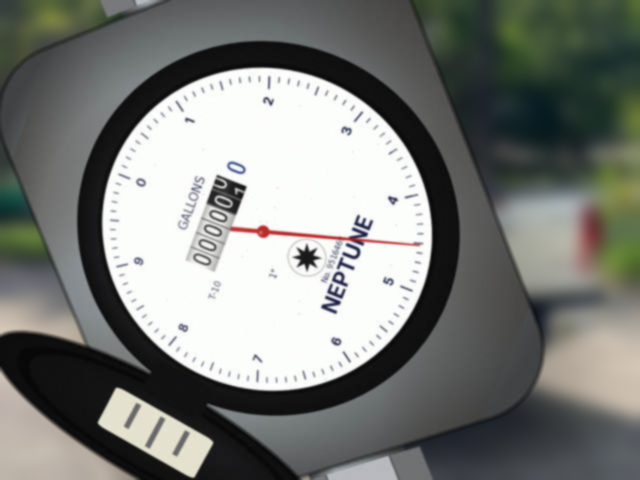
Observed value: 4.5 gal
